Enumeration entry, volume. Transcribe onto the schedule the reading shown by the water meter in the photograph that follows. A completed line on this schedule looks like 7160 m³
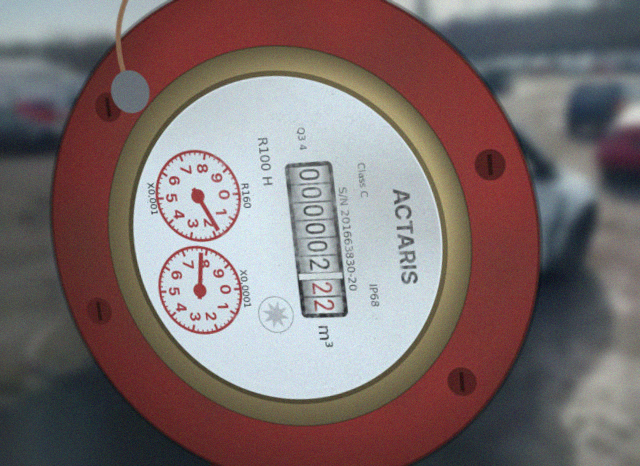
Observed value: 2.2217 m³
